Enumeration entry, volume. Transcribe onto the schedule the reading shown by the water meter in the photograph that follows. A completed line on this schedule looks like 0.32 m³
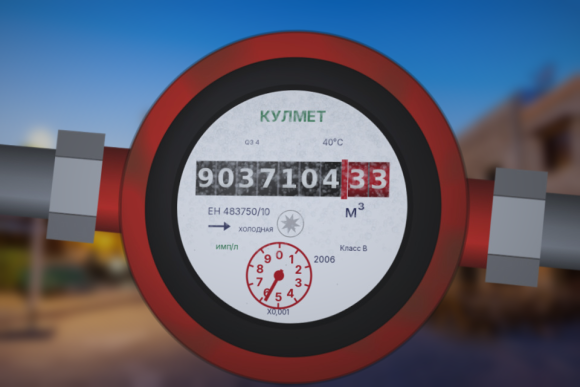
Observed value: 9037104.335 m³
